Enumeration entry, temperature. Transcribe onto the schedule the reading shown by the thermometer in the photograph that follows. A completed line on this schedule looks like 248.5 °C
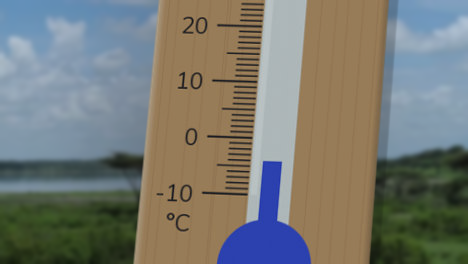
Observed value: -4 °C
